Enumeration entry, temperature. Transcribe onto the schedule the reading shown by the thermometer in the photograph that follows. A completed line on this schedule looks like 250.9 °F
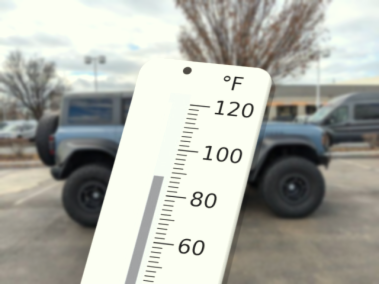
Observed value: 88 °F
